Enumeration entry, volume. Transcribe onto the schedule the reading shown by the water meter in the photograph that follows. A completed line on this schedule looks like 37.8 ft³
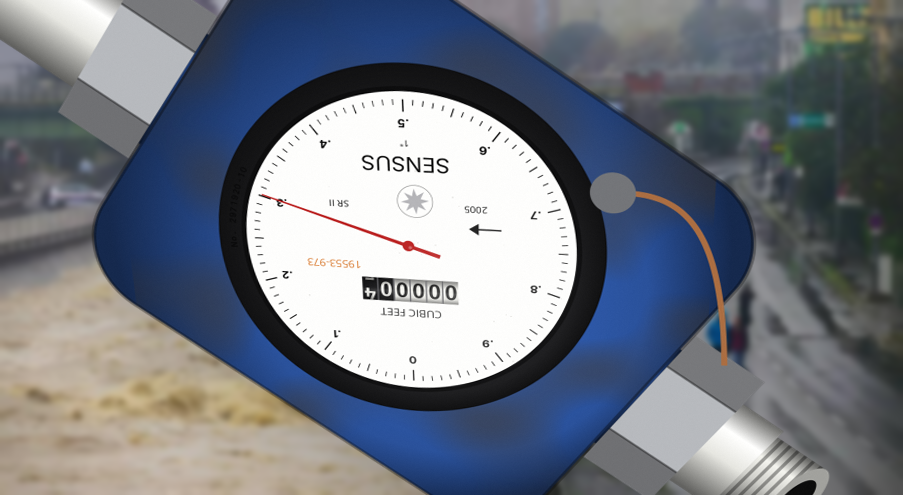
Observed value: 4.30 ft³
